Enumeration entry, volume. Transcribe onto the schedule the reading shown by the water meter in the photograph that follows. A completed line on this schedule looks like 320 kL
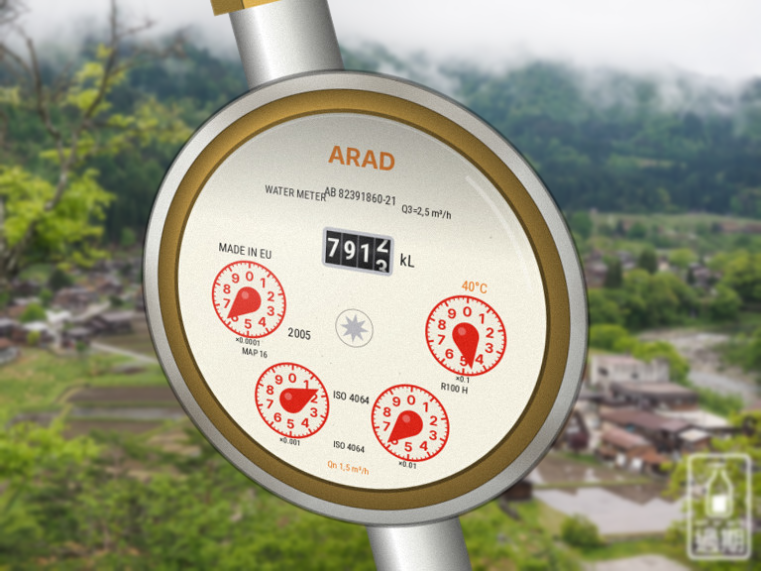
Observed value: 7912.4616 kL
